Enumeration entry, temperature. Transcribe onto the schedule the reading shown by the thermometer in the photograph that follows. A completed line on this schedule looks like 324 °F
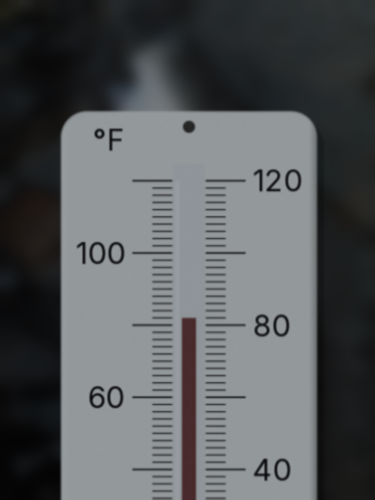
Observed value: 82 °F
